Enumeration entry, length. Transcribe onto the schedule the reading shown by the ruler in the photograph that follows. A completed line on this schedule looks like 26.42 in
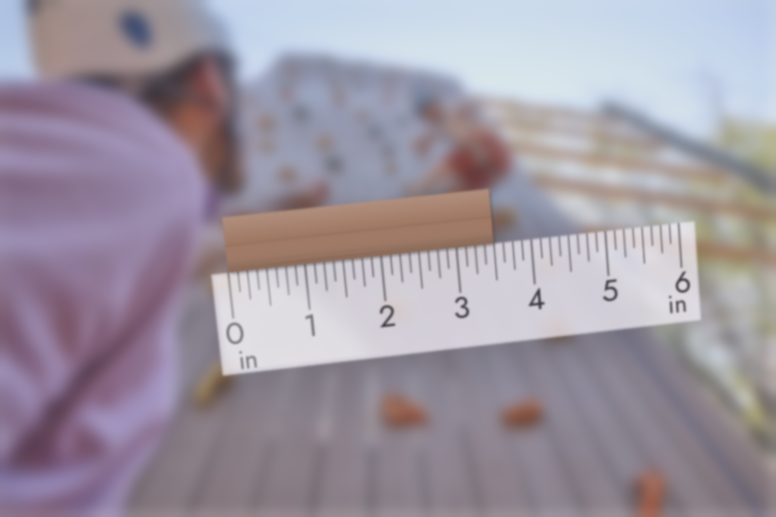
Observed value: 3.5 in
